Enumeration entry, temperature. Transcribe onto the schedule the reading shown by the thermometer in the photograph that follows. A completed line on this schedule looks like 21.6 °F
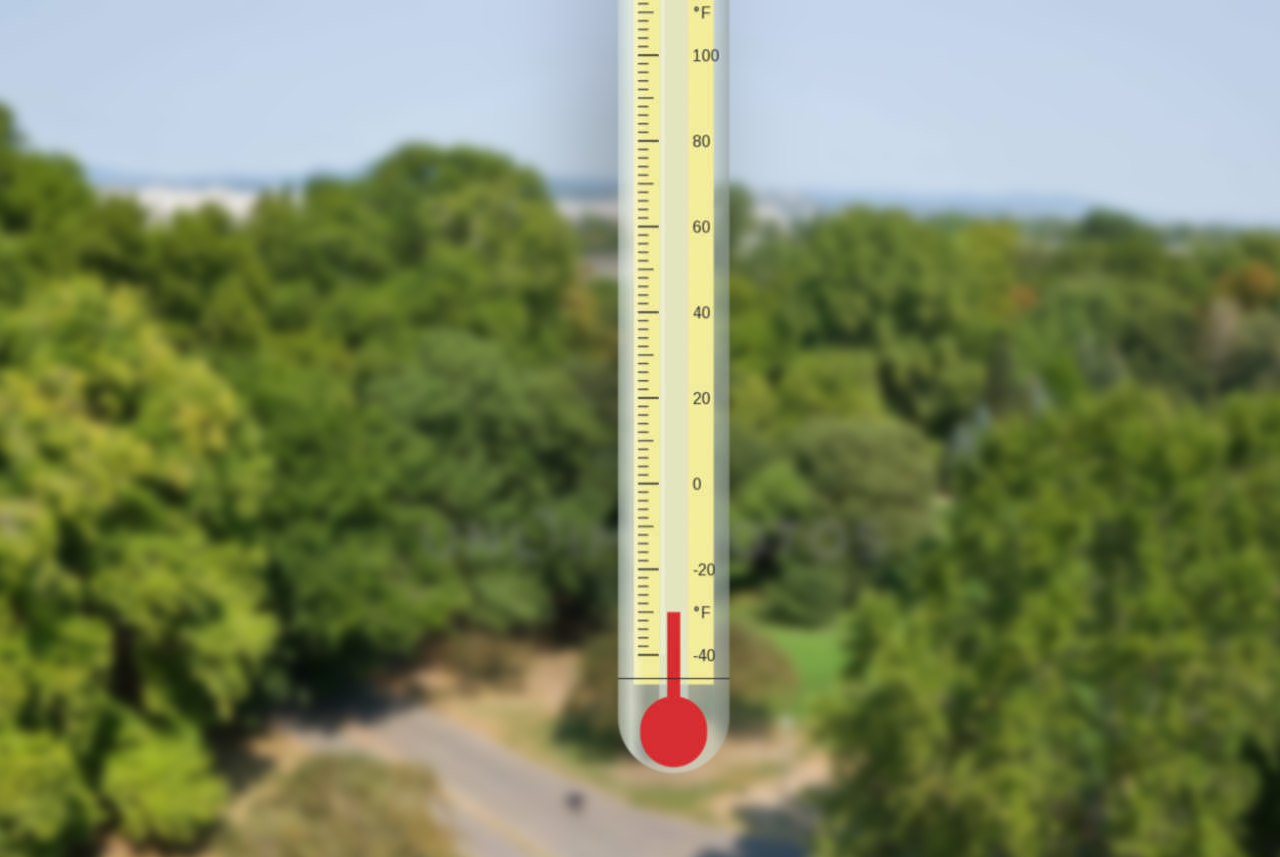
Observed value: -30 °F
